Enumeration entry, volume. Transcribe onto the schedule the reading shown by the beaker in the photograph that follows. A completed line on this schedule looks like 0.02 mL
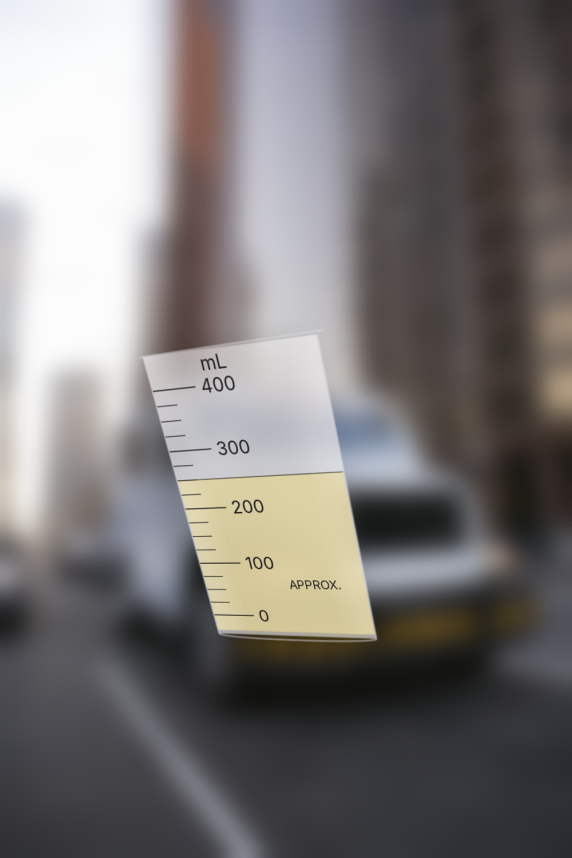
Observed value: 250 mL
